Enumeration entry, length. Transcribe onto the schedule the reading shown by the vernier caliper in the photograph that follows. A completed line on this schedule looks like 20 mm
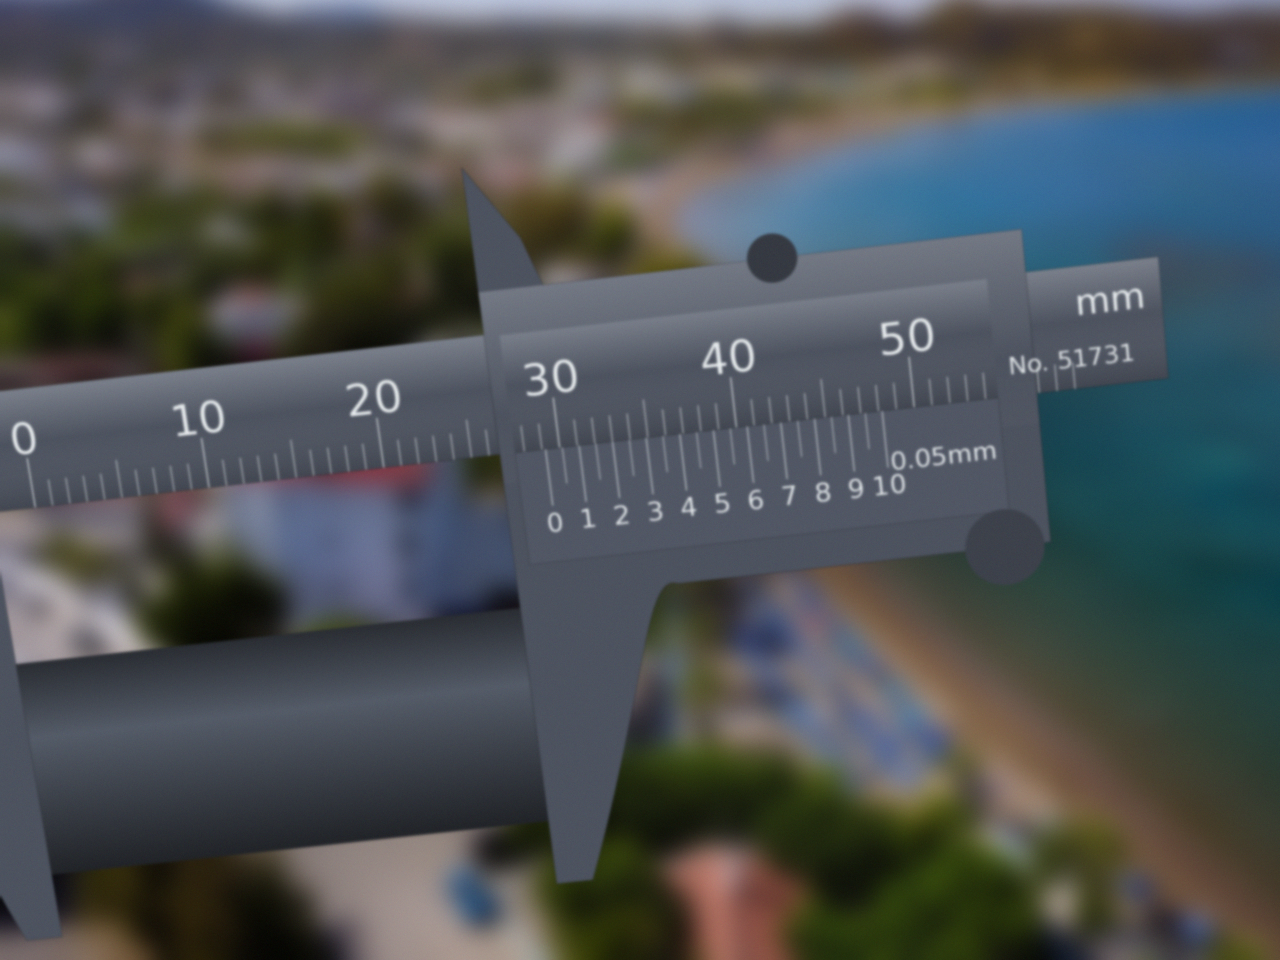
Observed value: 29.2 mm
